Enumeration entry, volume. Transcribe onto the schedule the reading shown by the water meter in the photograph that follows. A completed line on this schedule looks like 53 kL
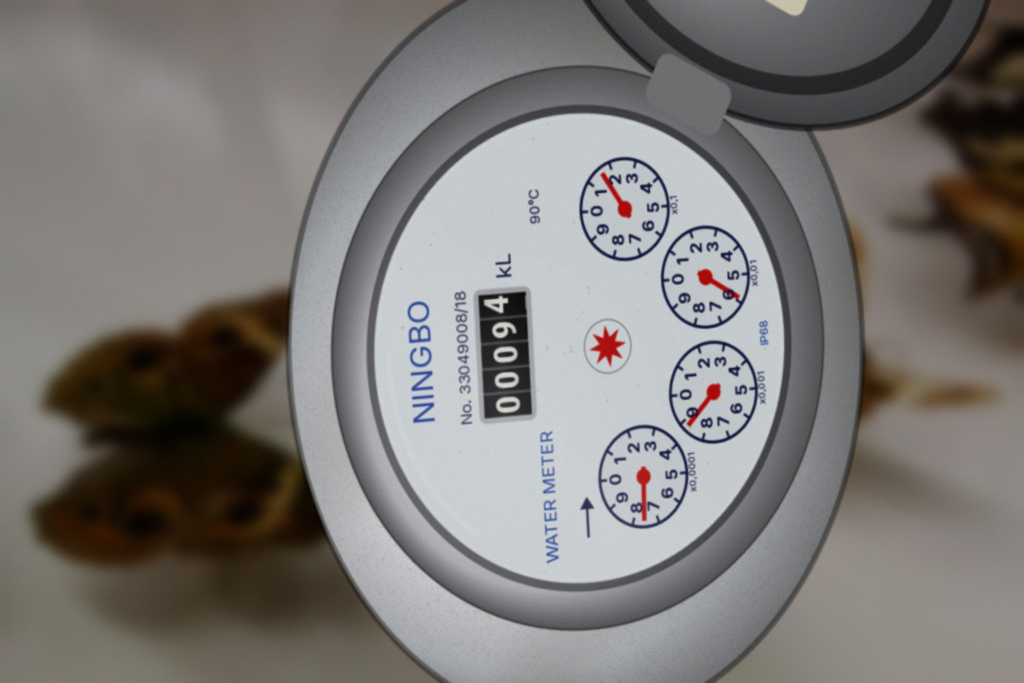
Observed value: 94.1587 kL
